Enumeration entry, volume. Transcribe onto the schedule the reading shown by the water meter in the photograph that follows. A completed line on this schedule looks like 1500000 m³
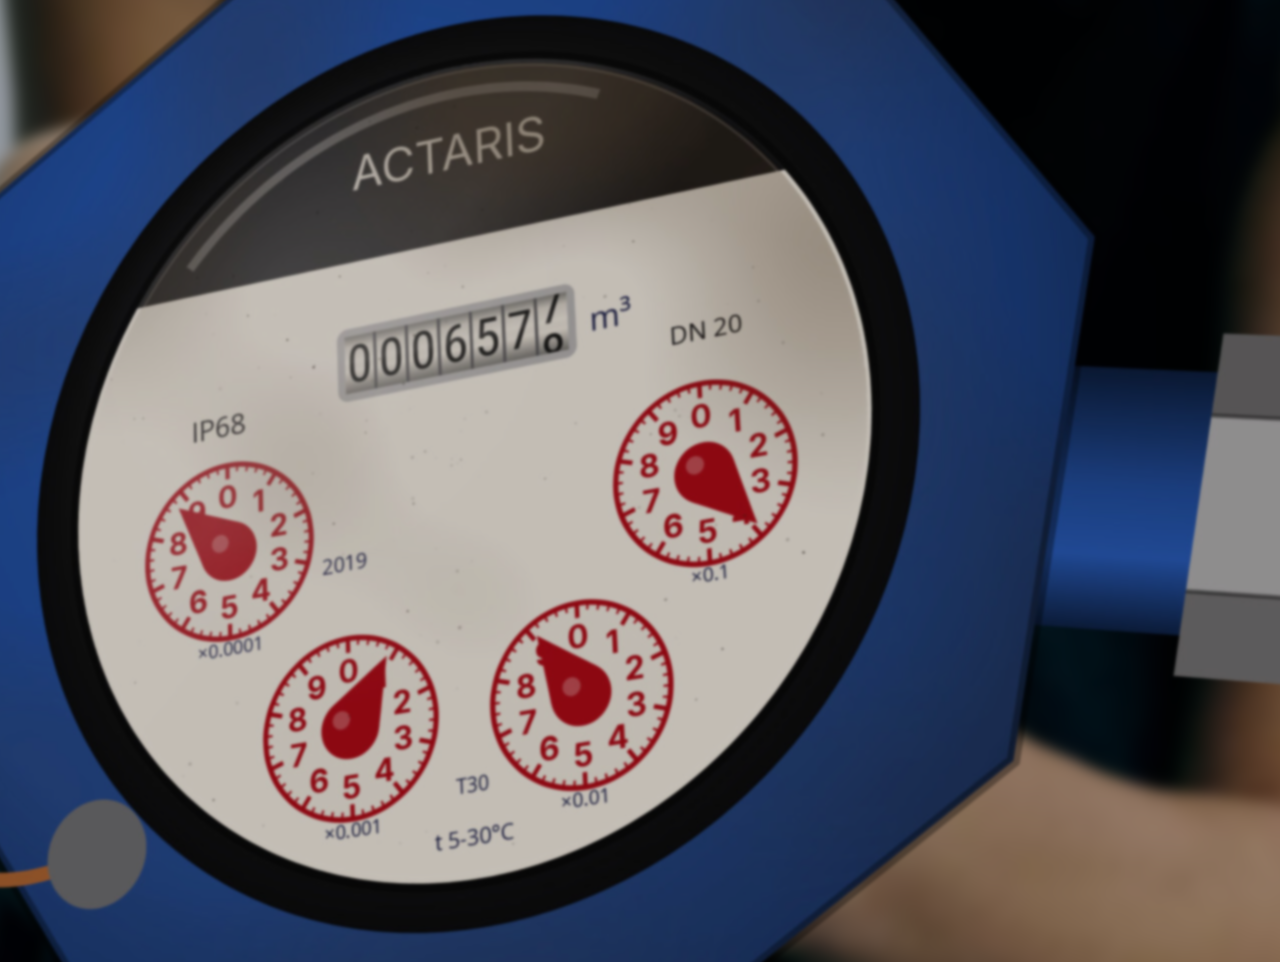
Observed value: 6577.3908 m³
